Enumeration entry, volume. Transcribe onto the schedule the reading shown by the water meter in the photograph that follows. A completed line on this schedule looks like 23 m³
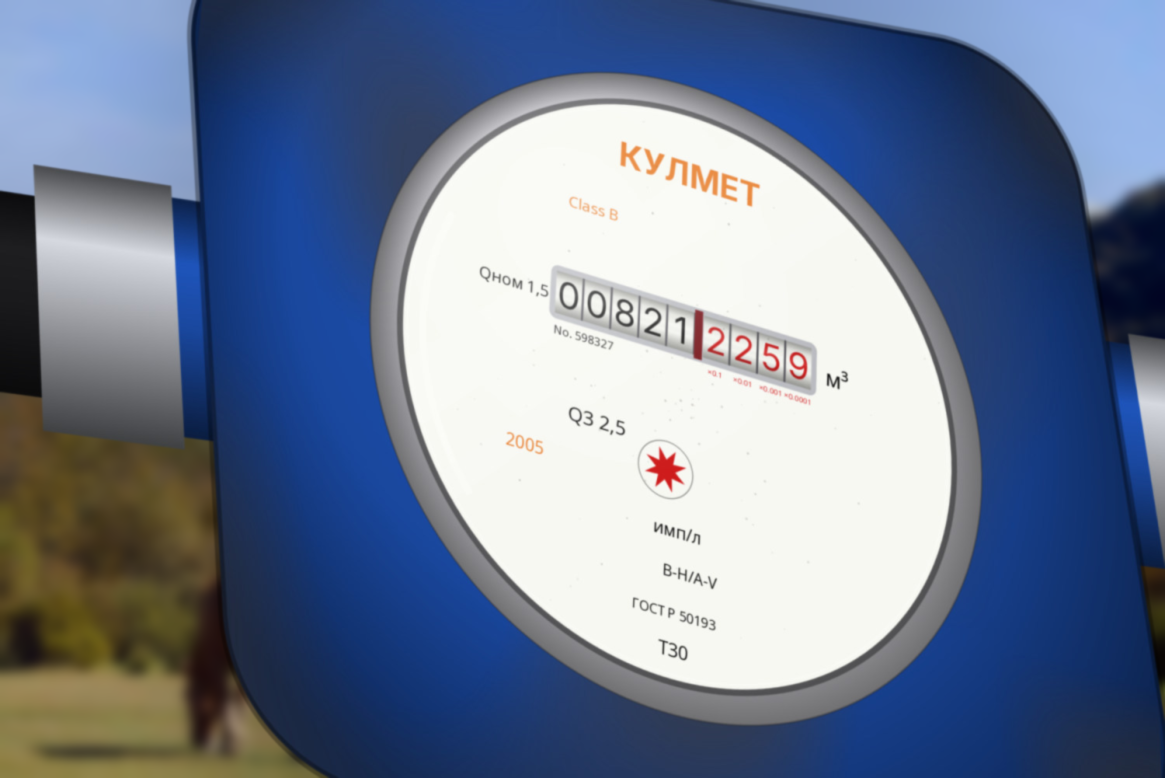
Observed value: 821.2259 m³
